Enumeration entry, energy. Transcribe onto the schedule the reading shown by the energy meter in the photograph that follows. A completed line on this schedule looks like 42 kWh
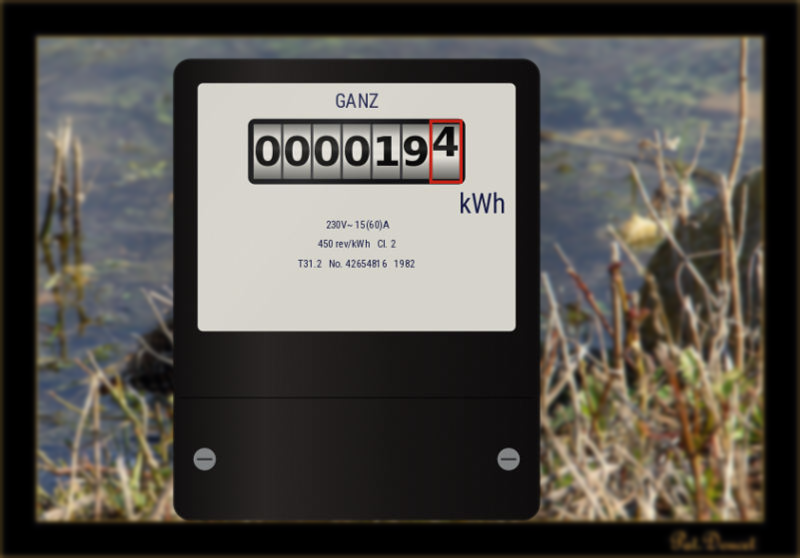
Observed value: 19.4 kWh
